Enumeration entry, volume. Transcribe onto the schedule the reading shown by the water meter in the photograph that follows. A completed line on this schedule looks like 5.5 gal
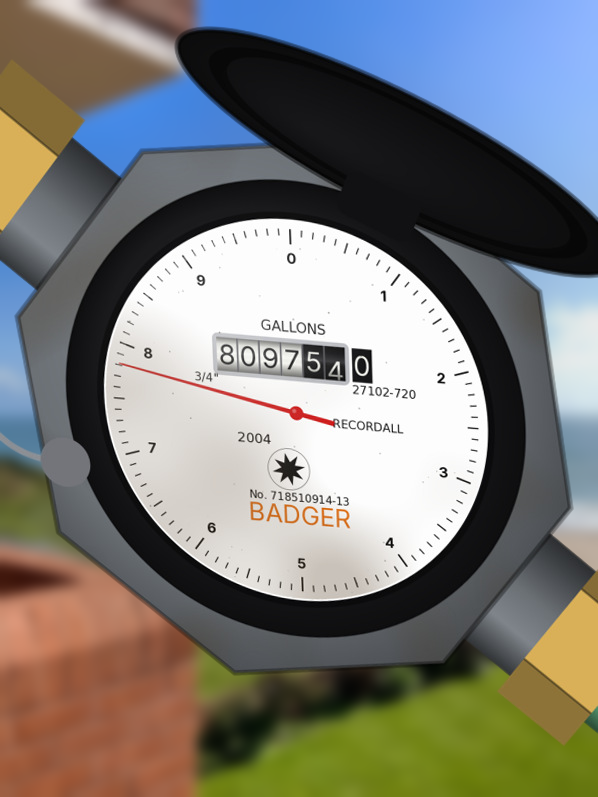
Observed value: 8097537.8 gal
